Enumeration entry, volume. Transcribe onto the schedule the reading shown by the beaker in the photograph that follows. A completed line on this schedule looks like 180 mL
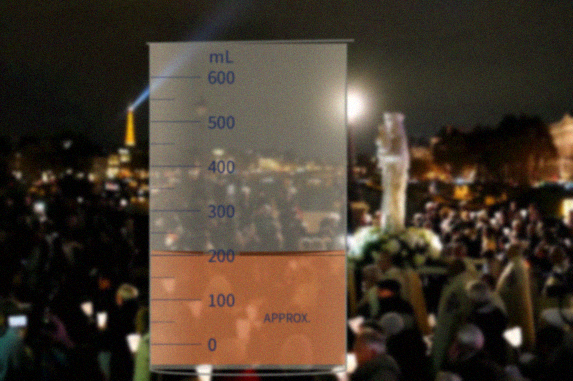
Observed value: 200 mL
